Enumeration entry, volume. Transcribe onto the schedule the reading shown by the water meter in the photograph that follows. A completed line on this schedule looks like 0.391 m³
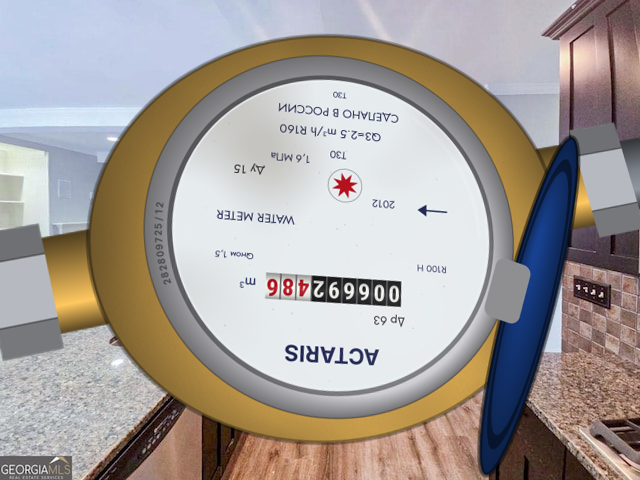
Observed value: 6692.486 m³
